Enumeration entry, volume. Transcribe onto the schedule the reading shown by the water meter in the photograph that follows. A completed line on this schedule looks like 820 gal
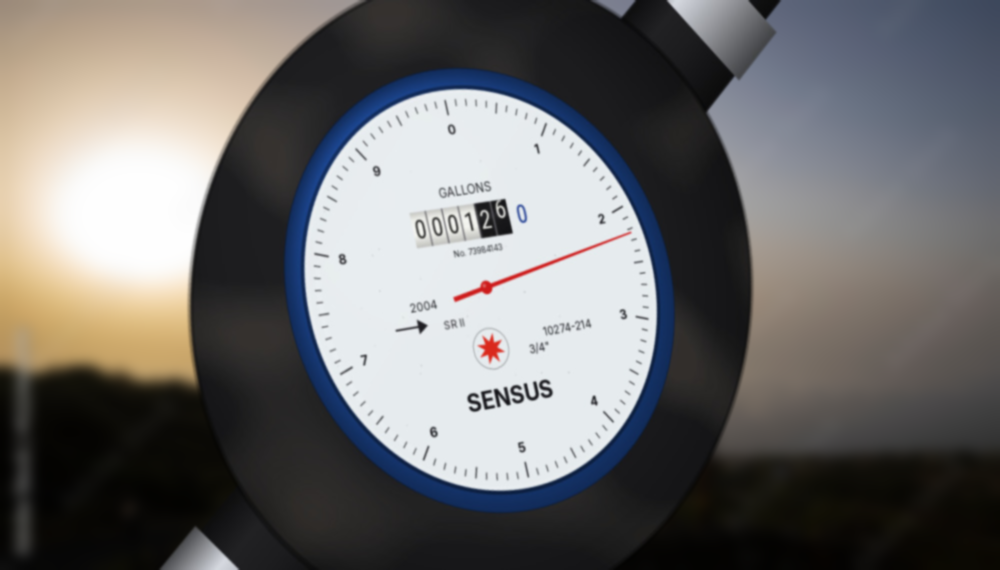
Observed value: 1262.2 gal
